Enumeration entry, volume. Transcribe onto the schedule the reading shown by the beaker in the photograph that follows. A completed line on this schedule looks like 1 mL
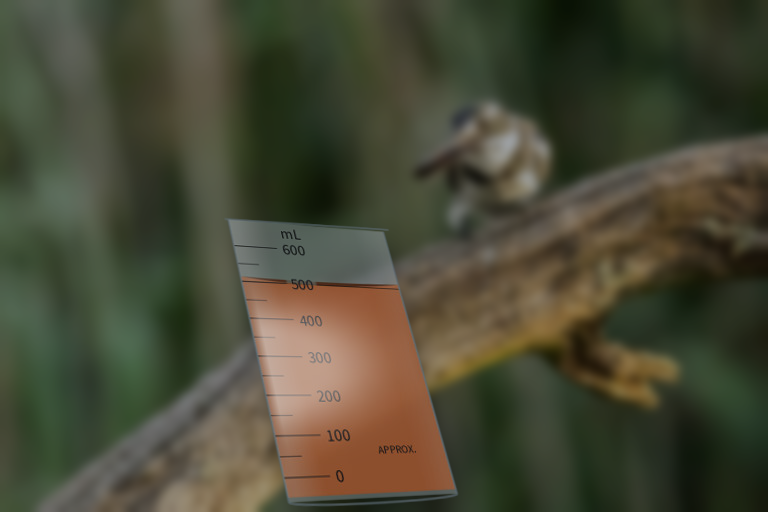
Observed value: 500 mL
